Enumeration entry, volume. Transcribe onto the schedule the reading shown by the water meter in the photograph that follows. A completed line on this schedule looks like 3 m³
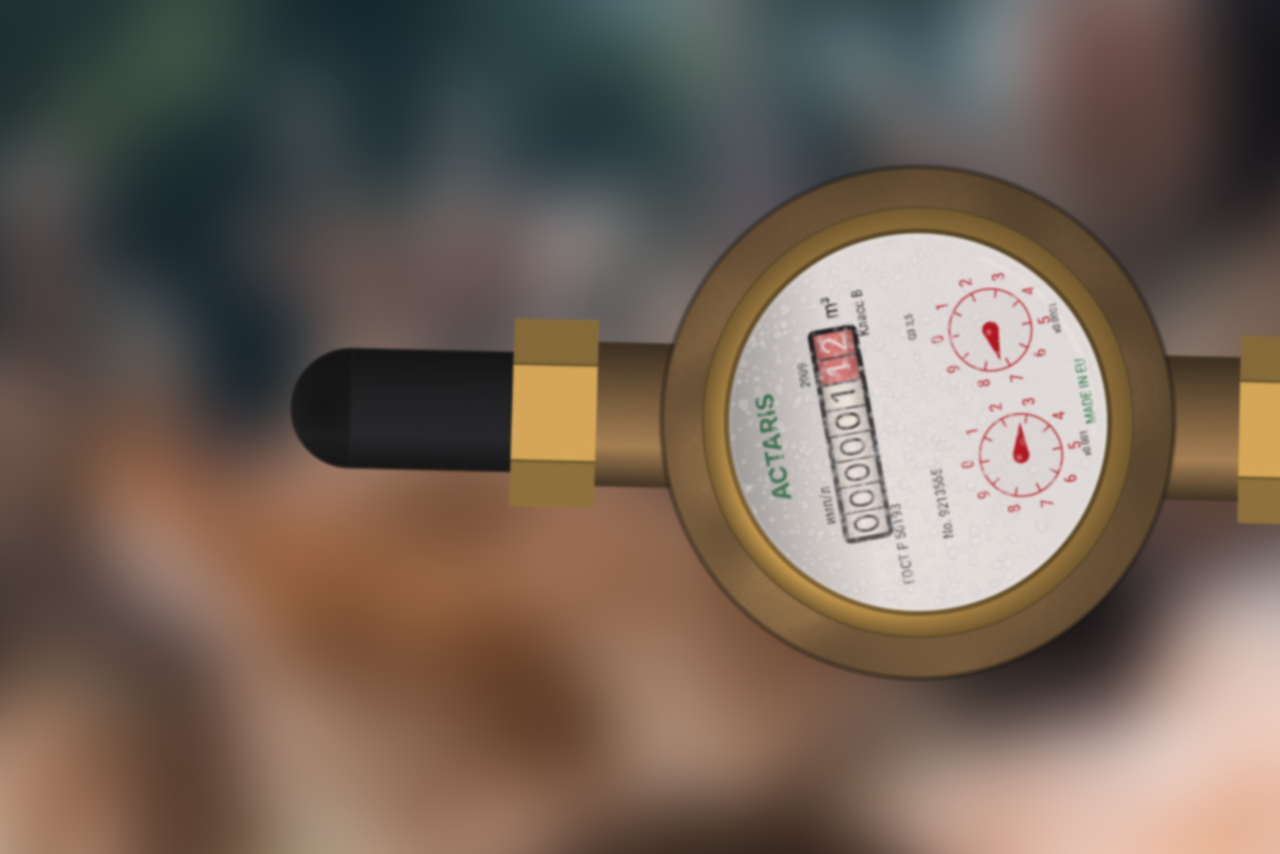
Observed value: 1.1227 m³
